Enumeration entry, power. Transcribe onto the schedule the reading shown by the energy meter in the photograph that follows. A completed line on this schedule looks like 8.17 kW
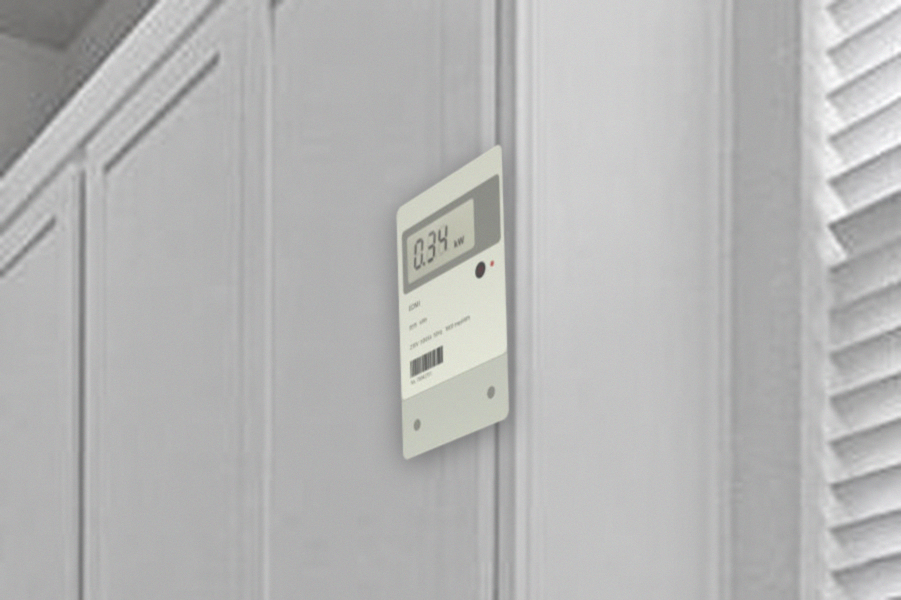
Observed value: 0.34 kW
